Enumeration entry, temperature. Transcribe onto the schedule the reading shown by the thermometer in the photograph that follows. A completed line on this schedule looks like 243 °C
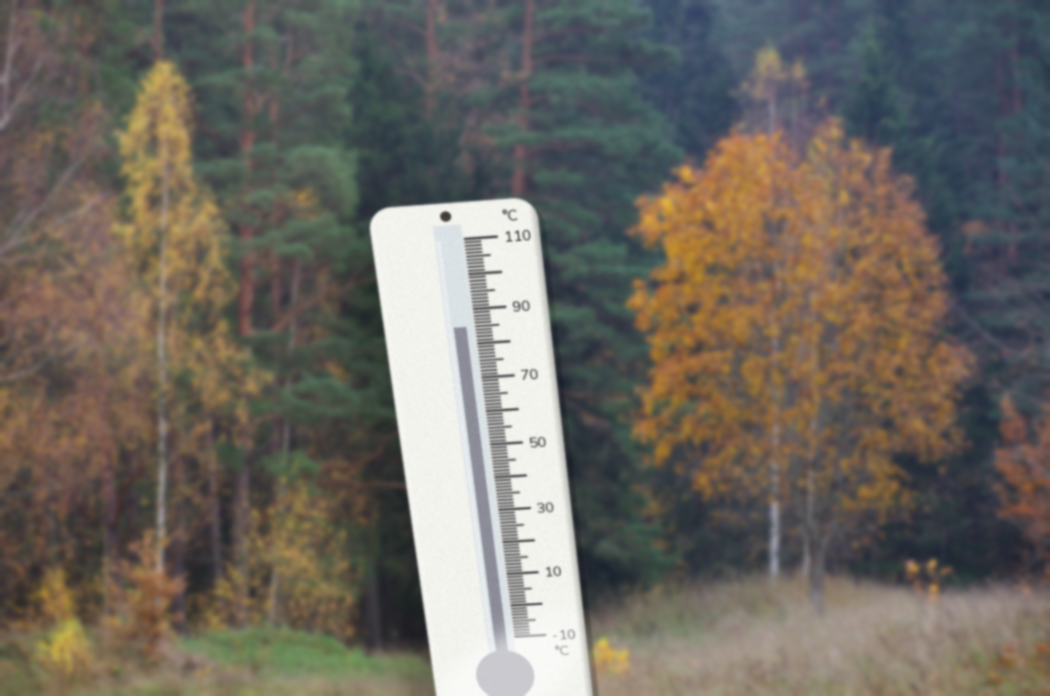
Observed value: 85 °C
